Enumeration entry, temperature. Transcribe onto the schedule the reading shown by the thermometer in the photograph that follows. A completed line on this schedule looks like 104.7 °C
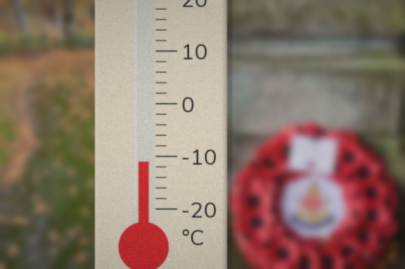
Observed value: -11 °C
